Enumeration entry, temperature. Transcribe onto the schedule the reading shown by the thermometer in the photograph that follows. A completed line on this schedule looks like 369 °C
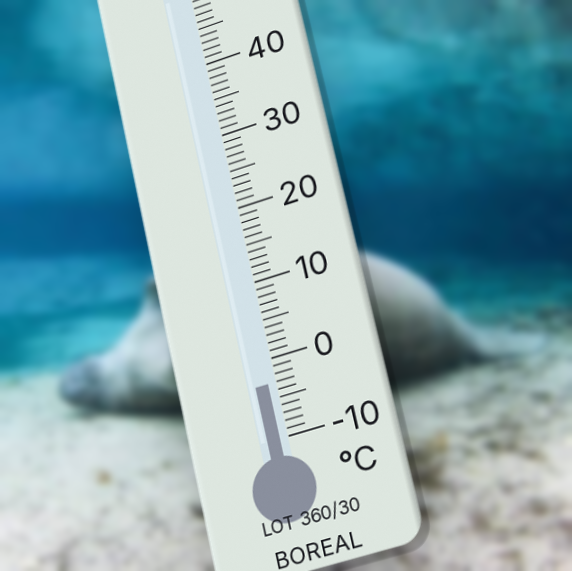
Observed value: -3 °C
